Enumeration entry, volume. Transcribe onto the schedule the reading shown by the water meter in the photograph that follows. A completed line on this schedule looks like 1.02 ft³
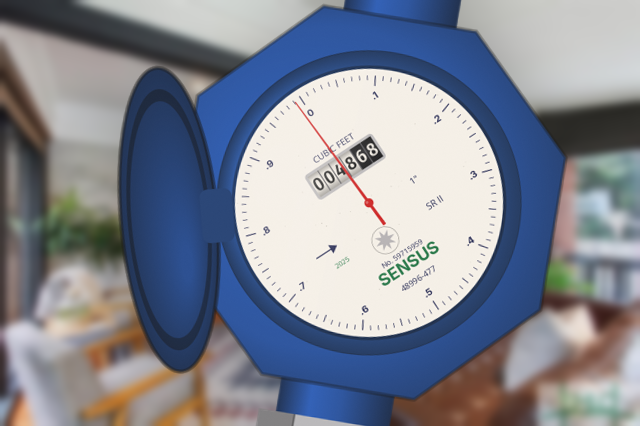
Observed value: 4867.99 ft³
